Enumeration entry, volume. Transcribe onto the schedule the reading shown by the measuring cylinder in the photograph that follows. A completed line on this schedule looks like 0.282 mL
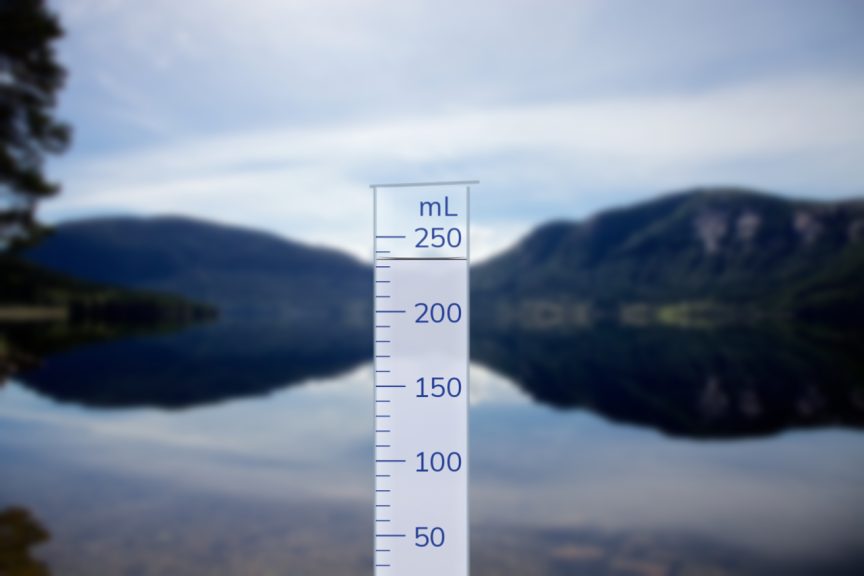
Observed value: 235 mL
